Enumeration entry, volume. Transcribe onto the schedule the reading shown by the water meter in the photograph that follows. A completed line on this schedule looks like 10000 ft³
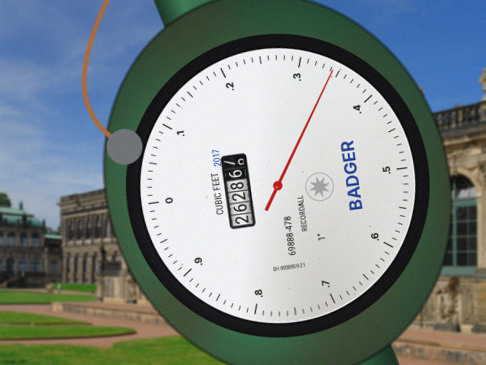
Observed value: 262867.34 ft³
